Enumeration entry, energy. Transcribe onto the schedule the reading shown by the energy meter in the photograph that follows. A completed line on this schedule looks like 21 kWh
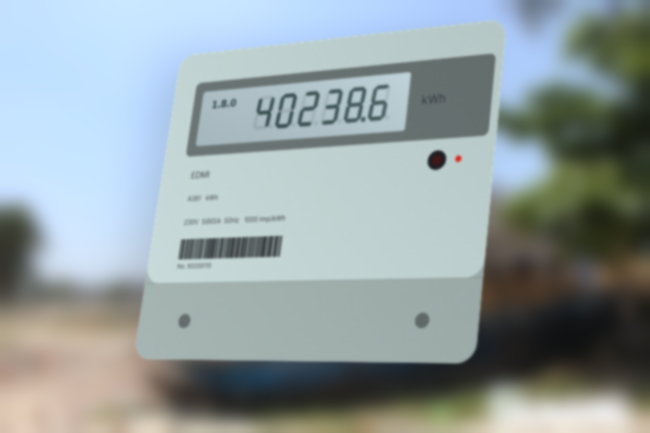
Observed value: 40238.6 kWh
